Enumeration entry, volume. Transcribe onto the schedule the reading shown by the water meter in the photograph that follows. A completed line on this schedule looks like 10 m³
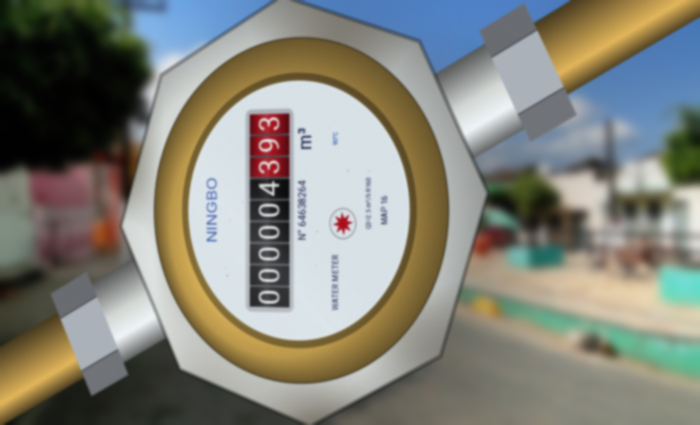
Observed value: 4.393 m³
